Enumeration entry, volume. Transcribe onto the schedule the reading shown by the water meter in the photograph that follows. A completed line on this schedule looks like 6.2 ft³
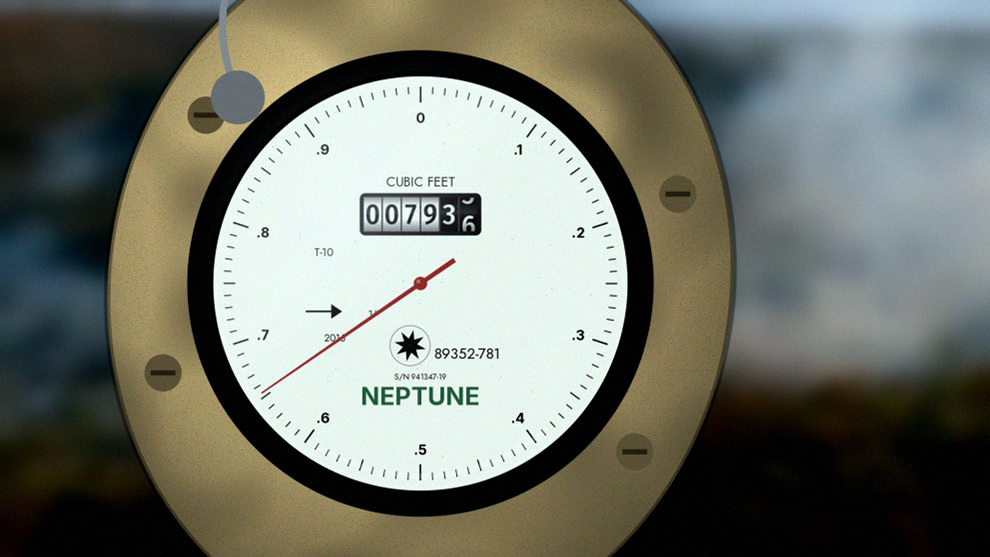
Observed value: 7935.65 ft³
